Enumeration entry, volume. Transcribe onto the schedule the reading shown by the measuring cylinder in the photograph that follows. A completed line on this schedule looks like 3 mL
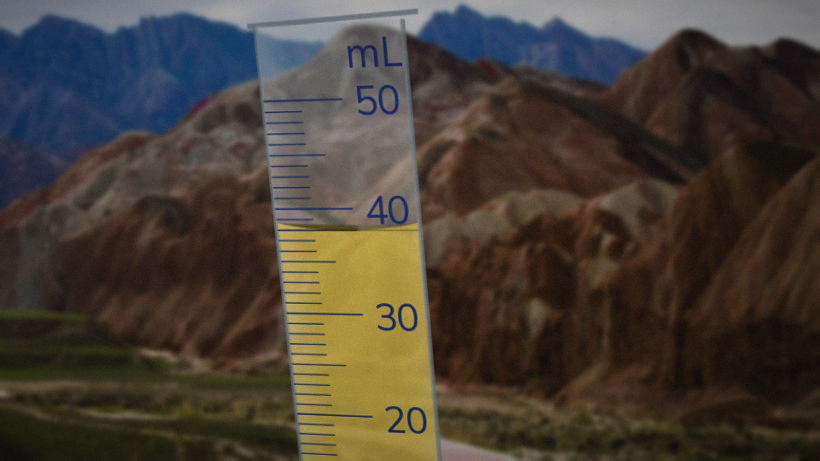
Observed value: 38 mL
